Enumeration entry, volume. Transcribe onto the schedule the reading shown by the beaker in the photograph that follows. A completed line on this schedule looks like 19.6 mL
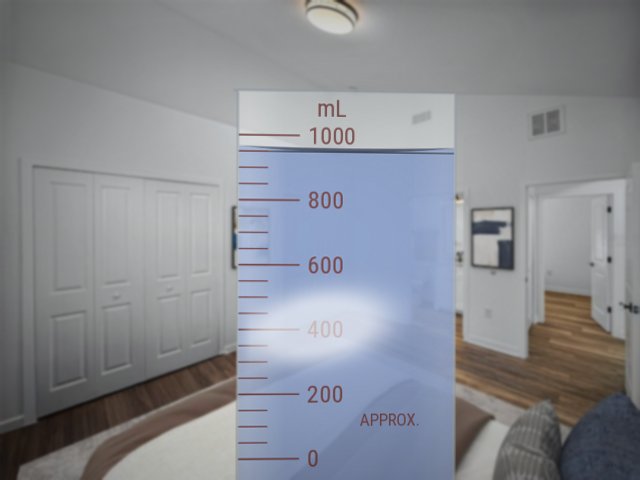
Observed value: 950 mL
